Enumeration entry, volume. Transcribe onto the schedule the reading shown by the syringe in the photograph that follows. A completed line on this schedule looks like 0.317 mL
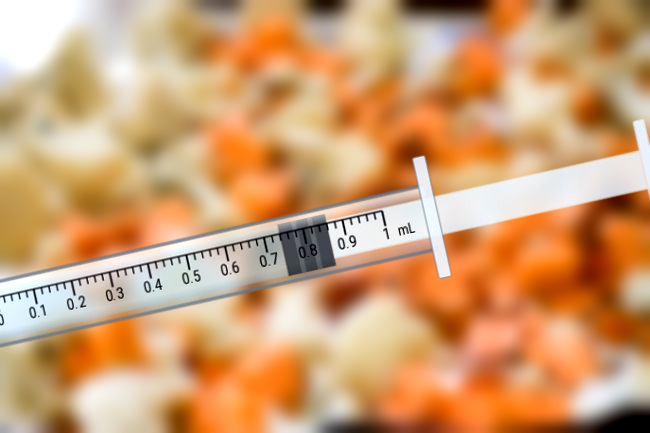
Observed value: 0.74 mL
